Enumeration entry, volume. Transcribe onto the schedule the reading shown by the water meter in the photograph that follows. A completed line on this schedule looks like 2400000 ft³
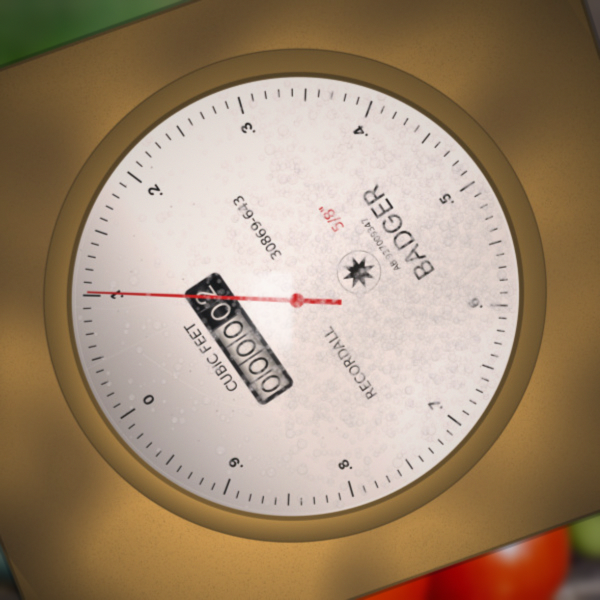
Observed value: 2.10 ft³
